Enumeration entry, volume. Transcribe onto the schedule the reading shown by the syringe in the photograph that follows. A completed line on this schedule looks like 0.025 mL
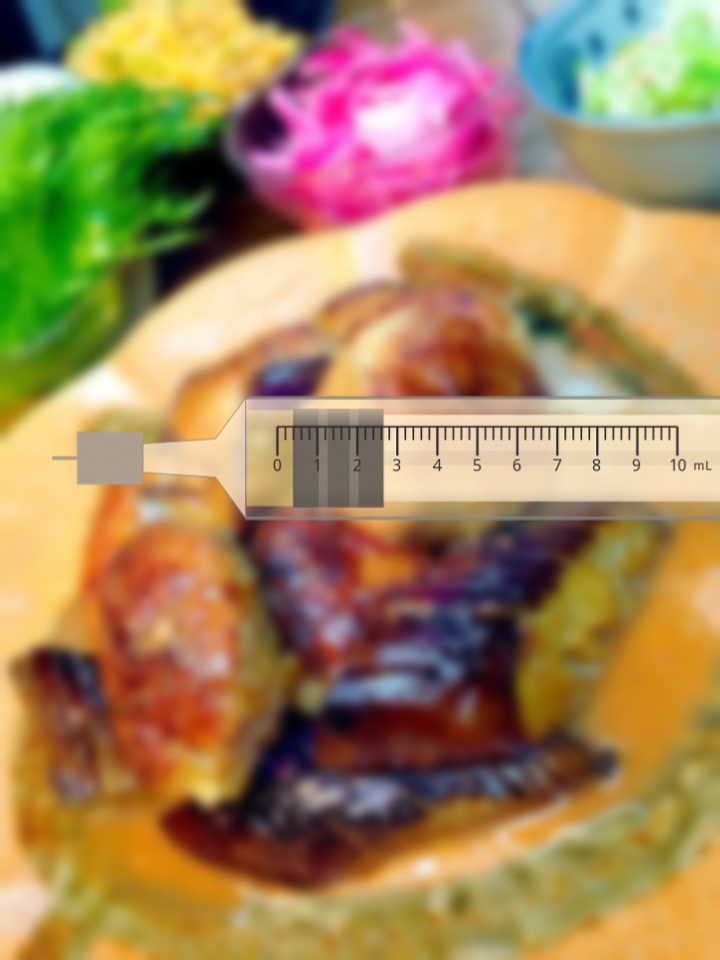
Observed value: 0.4 mL
